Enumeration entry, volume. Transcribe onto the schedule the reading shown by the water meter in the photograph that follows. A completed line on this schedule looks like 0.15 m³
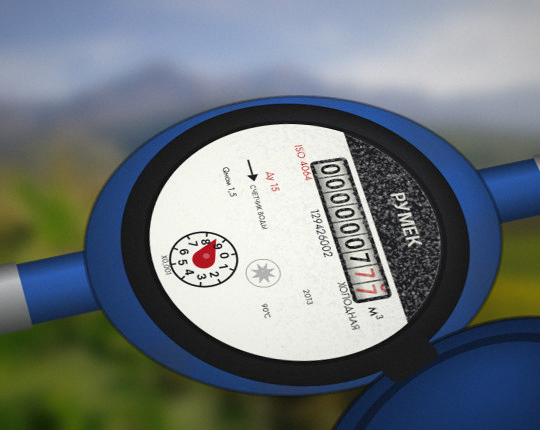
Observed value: 7.768 m³
